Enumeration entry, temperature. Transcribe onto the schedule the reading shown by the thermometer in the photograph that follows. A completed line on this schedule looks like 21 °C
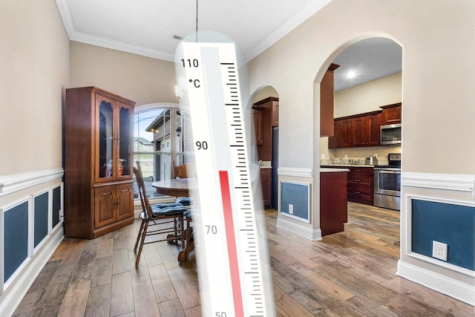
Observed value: 84 °C
